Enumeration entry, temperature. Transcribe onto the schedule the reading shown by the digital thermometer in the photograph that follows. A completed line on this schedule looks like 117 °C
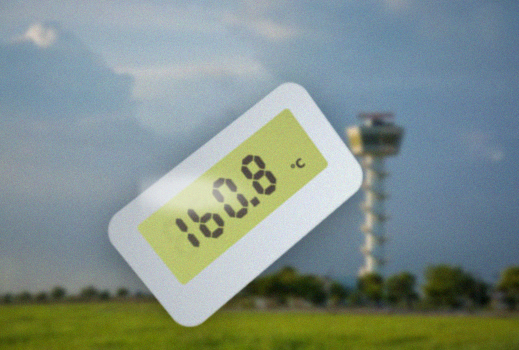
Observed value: 160.8 °C
